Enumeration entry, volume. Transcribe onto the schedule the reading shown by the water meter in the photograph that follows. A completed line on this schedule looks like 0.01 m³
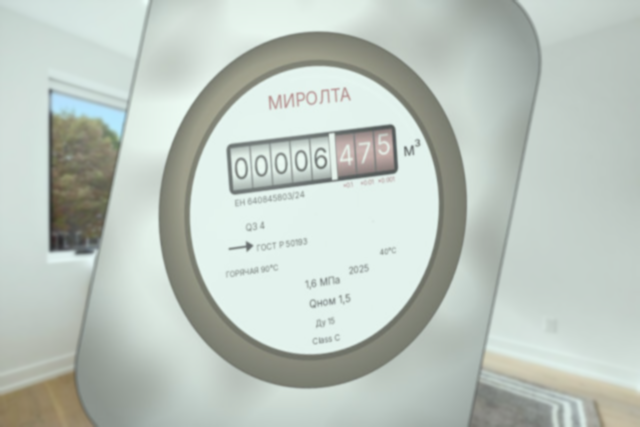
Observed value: 6.475 m³
